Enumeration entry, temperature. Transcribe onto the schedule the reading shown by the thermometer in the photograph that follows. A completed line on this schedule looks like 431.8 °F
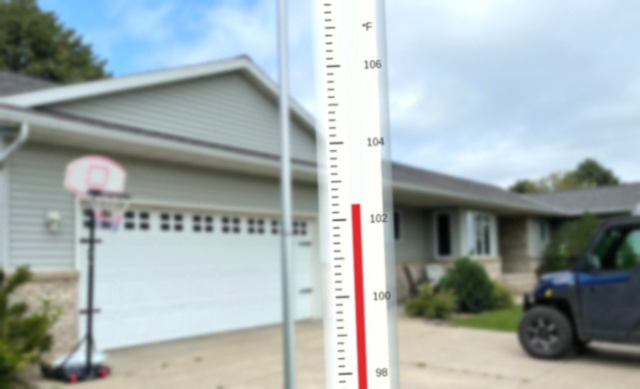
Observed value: 102.4 °F
